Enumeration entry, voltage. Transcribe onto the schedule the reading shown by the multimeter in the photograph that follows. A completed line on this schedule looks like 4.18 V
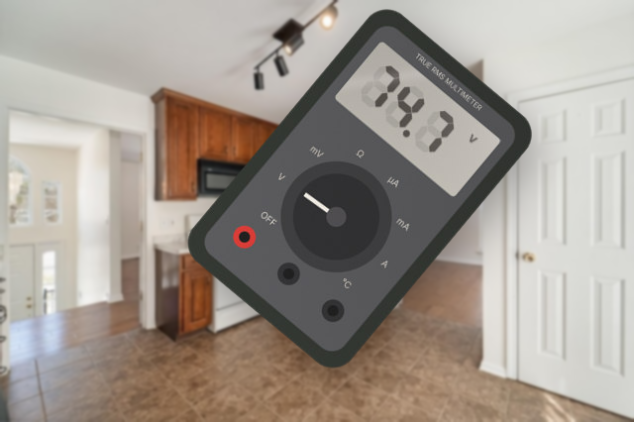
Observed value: 74.7 V
